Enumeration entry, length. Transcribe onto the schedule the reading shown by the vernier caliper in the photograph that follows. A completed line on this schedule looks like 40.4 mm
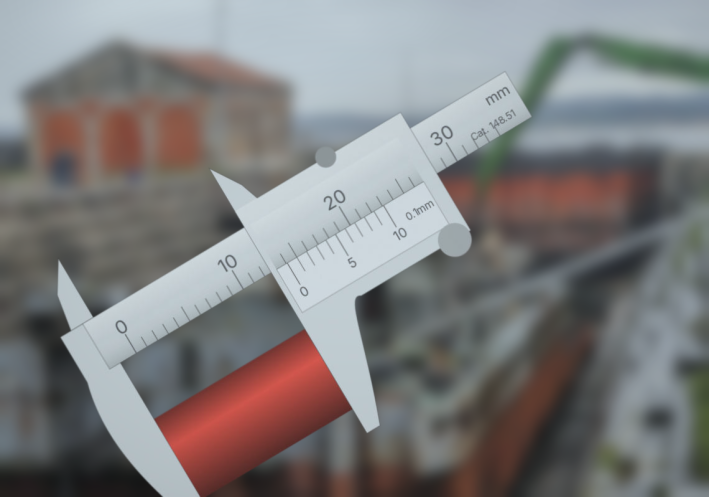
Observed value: 14.1 mm
